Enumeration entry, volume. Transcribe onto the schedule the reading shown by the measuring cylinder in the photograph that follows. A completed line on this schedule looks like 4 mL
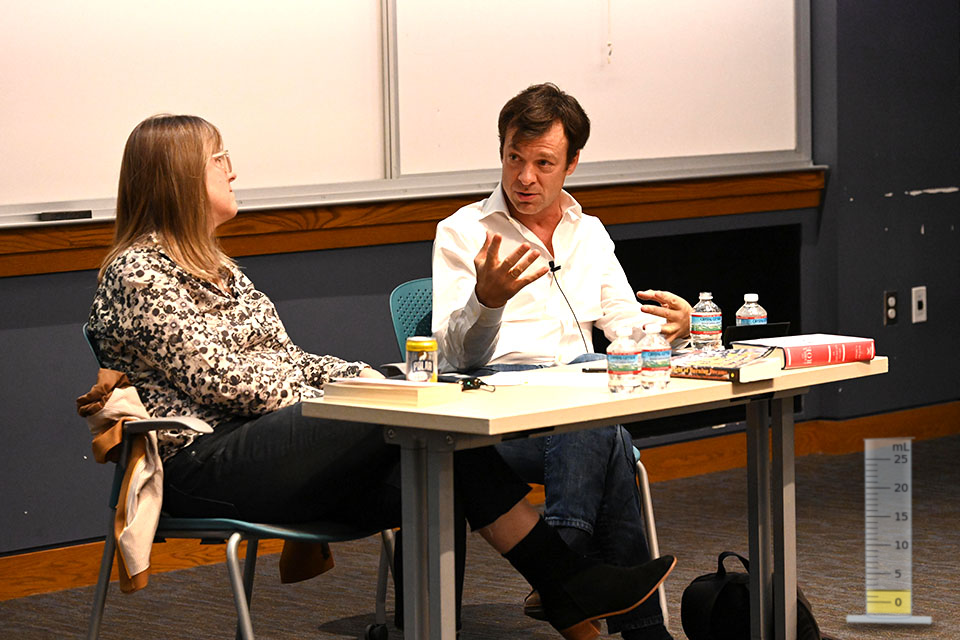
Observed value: 2 mL
